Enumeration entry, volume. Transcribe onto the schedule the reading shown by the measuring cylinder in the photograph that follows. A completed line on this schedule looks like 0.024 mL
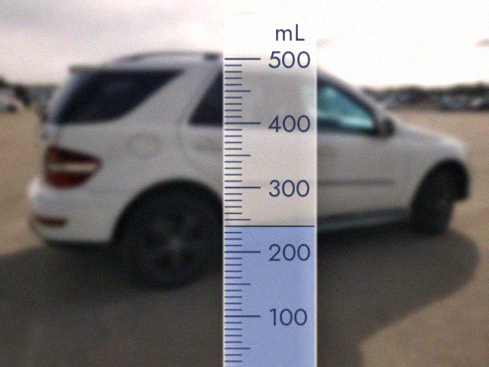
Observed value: 240 mL
